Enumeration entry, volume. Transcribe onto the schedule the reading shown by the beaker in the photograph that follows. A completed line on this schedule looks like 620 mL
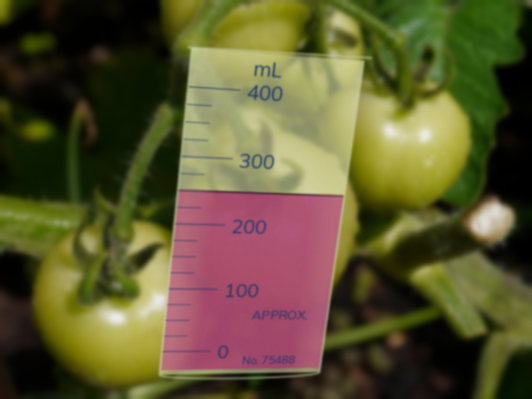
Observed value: 250 mL
